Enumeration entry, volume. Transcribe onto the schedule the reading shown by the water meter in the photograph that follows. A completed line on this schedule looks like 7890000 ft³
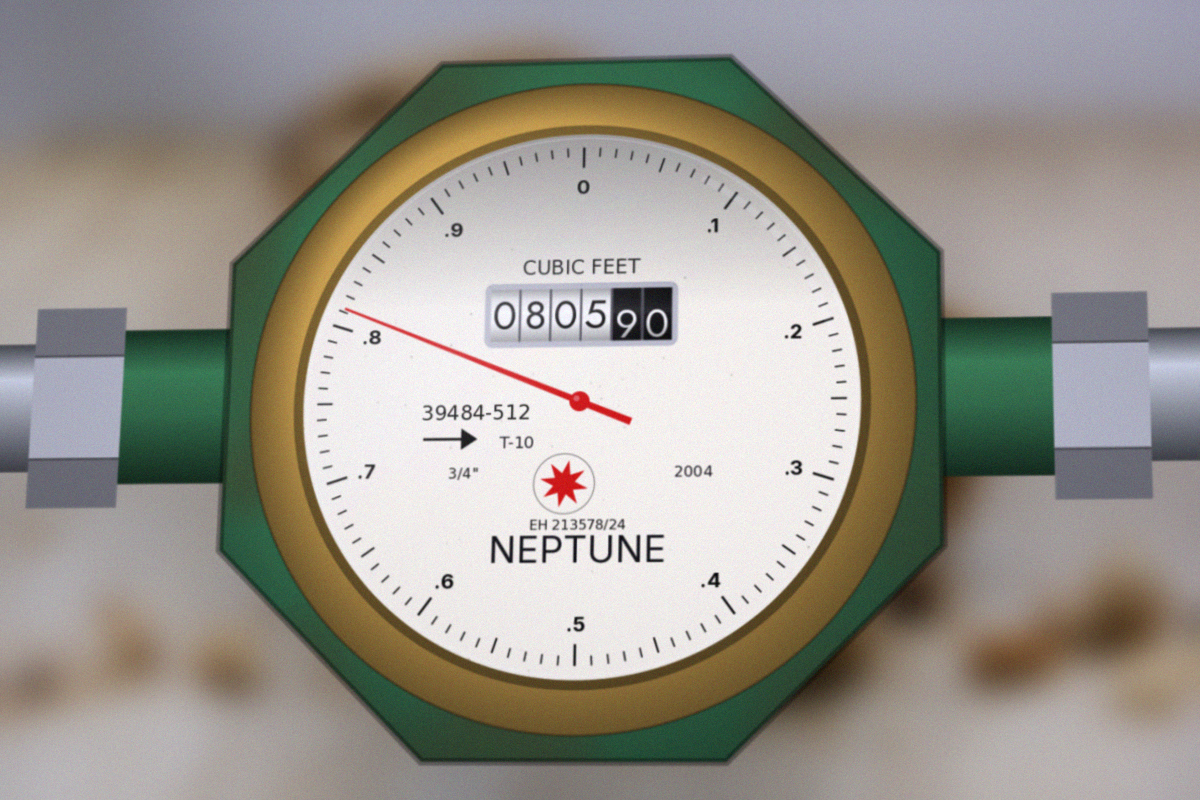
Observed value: 80589.81 ft³
